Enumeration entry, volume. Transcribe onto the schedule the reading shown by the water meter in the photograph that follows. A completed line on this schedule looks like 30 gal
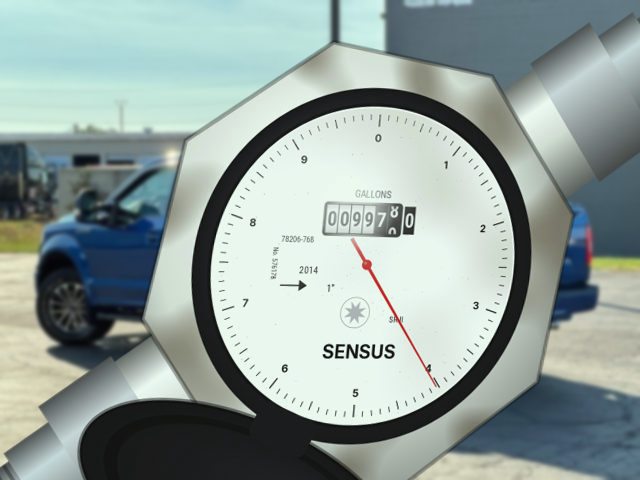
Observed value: 99784.0 gal
